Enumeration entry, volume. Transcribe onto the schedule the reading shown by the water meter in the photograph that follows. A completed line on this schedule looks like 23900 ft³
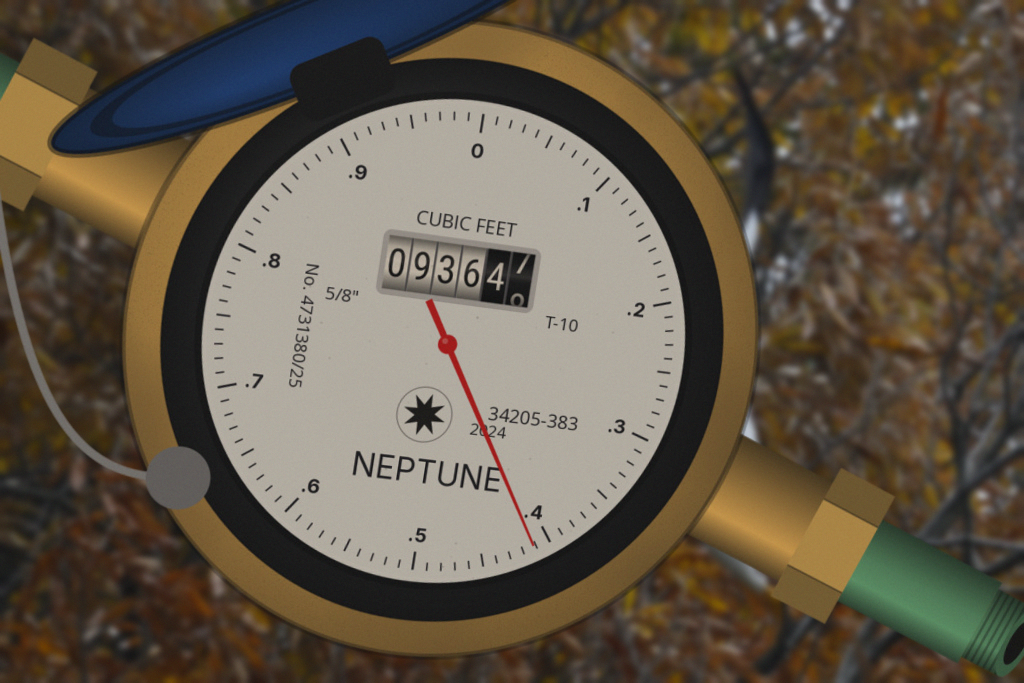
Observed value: 93647.41 ft³
